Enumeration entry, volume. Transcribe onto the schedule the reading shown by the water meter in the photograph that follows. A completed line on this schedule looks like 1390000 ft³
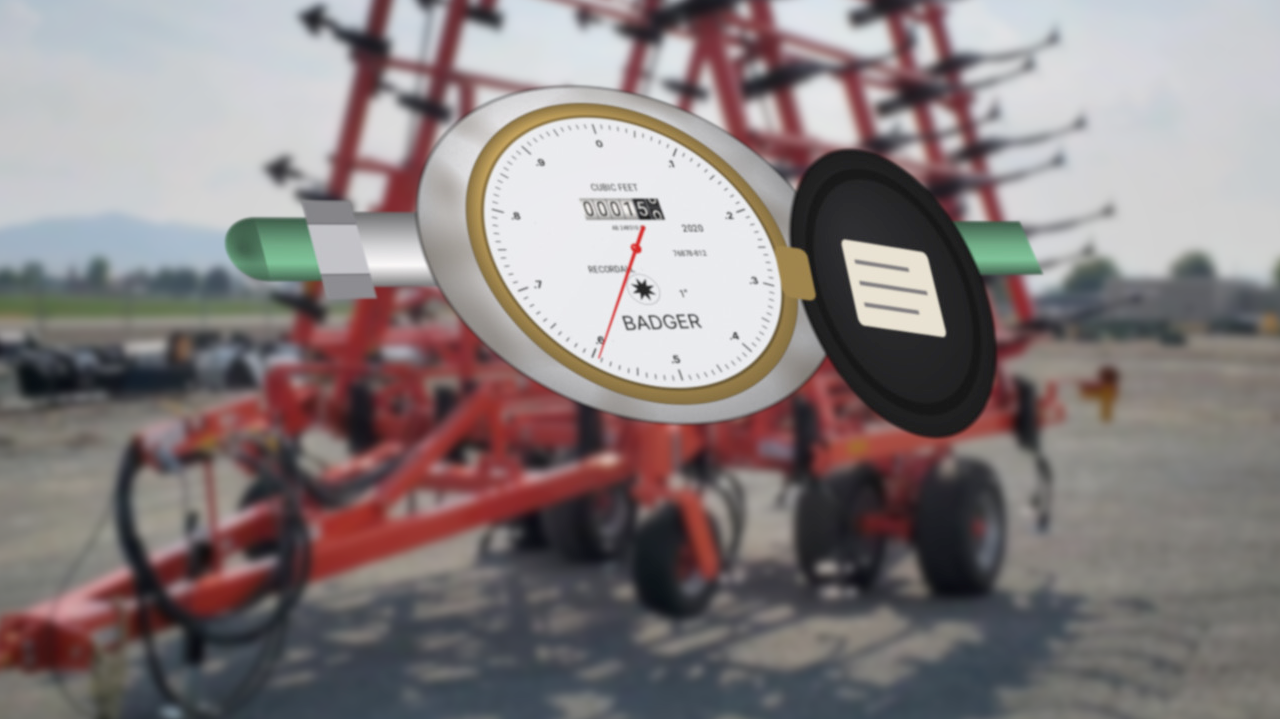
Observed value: 158.59 ft³
